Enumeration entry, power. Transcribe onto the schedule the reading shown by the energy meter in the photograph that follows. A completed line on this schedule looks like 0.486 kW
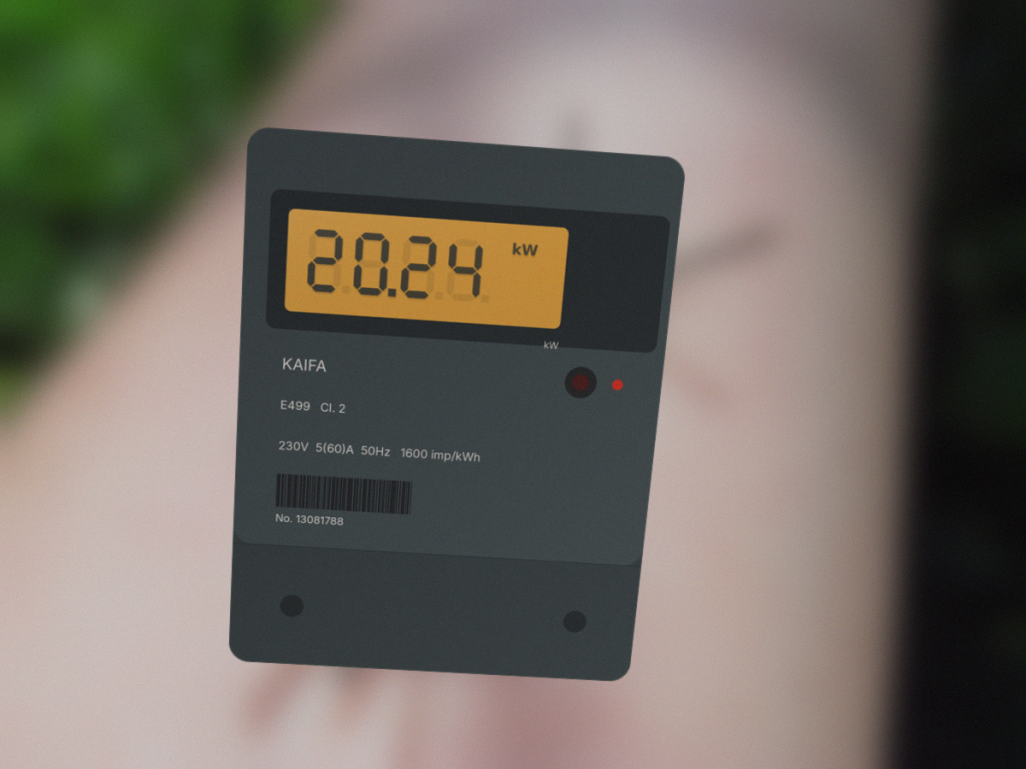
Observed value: 20.24 kW
